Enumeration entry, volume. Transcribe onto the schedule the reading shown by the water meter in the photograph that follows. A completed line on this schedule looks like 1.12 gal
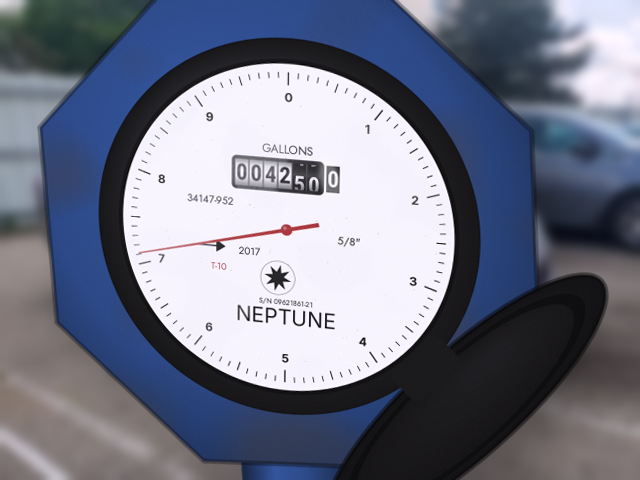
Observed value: 42497.1 gal
